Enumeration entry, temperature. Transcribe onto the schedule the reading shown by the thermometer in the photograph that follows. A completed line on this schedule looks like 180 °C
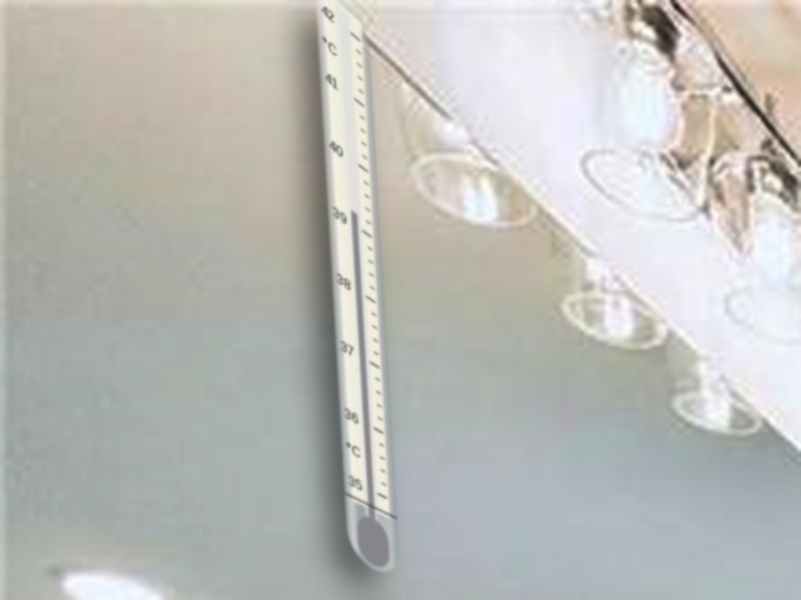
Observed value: 39.2 °C
